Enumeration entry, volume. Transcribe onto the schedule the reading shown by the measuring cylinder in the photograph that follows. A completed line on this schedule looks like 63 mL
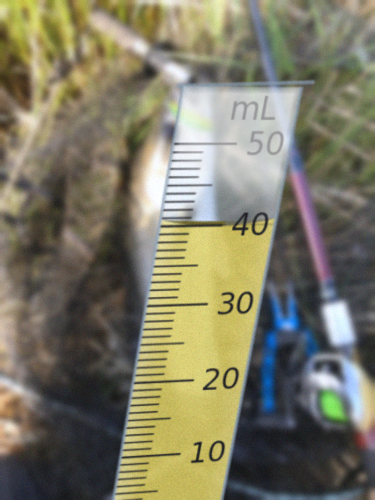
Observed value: 40 mL
